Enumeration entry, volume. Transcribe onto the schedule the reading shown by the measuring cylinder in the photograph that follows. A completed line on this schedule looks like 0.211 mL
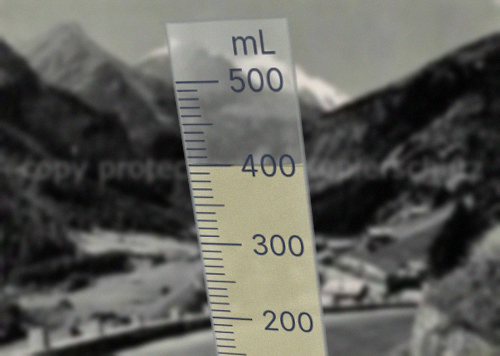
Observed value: 400 mL
